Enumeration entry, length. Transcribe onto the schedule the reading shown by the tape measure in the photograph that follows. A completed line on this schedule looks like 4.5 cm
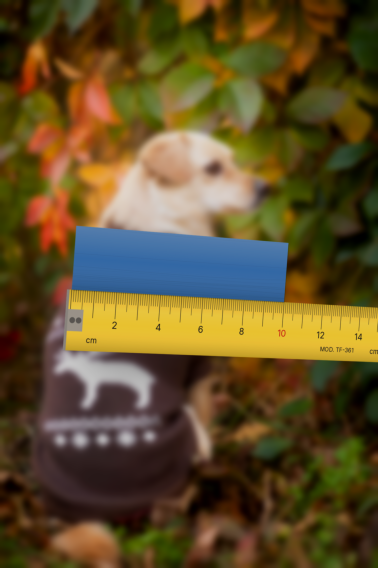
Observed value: 10 cm
